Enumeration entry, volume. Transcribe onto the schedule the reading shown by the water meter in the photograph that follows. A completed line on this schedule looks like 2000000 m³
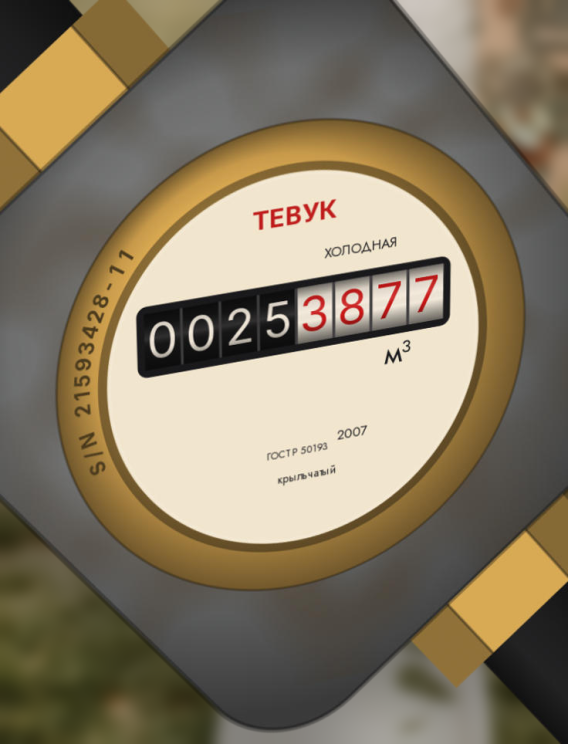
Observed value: 25.3877 m³
